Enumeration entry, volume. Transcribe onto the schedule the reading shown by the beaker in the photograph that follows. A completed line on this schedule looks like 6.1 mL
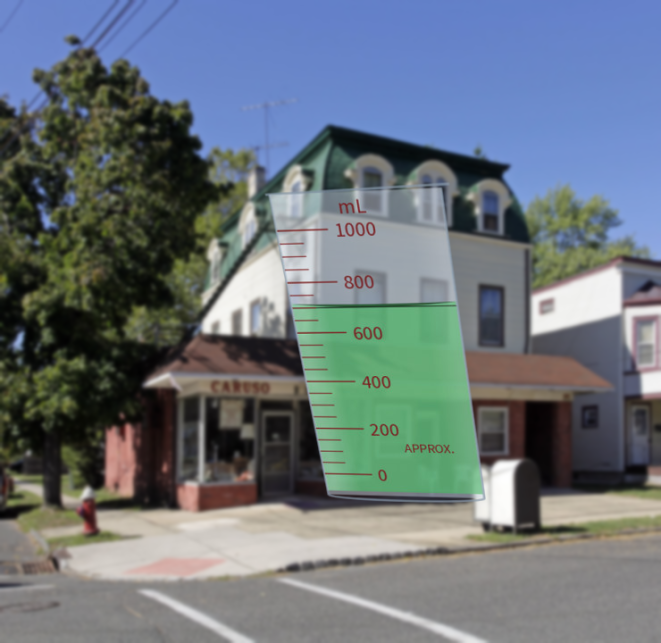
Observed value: 700 mL
